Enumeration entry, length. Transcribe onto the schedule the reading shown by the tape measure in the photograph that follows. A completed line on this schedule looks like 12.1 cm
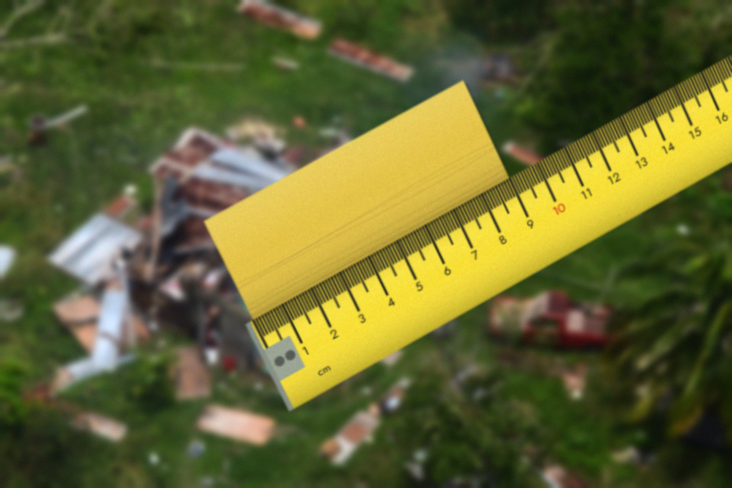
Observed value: 9 cm
